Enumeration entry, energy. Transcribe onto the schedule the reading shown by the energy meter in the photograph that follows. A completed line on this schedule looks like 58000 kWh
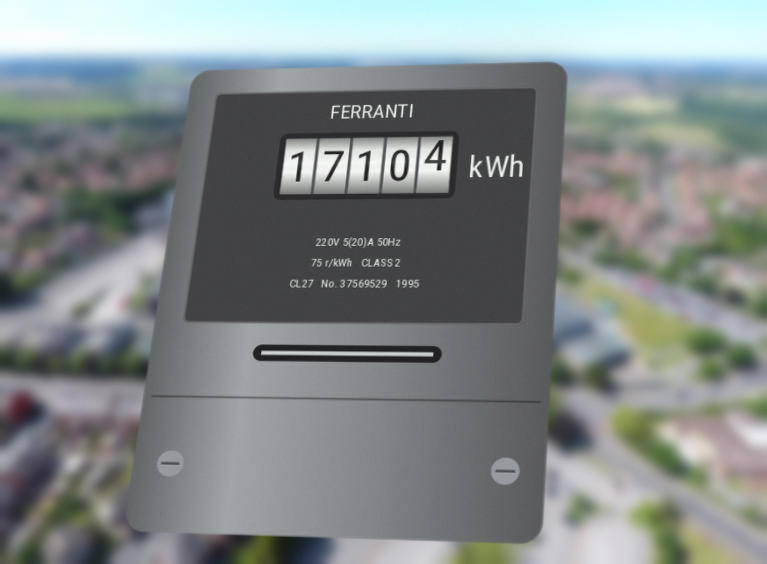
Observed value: 17104 kWh
